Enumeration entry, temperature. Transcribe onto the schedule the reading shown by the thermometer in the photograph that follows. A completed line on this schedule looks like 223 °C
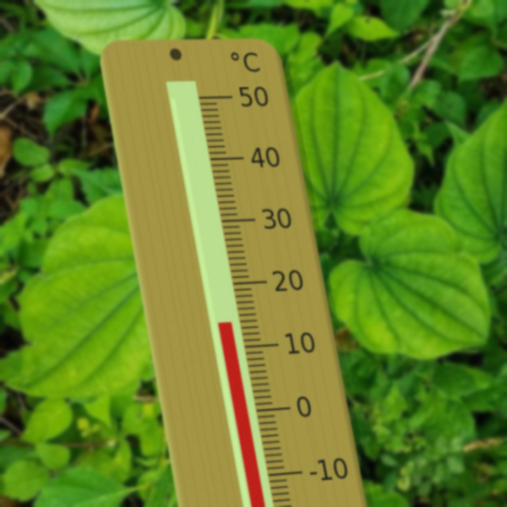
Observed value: 14 °C
